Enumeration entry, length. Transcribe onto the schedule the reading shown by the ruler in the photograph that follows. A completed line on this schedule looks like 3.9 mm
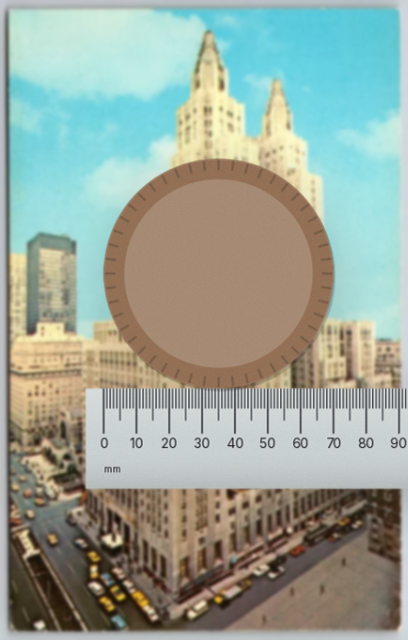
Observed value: 70 mm
